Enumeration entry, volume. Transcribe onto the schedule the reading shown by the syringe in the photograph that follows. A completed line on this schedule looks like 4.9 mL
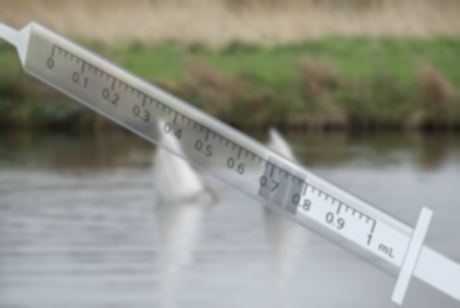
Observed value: 0.68 mL
